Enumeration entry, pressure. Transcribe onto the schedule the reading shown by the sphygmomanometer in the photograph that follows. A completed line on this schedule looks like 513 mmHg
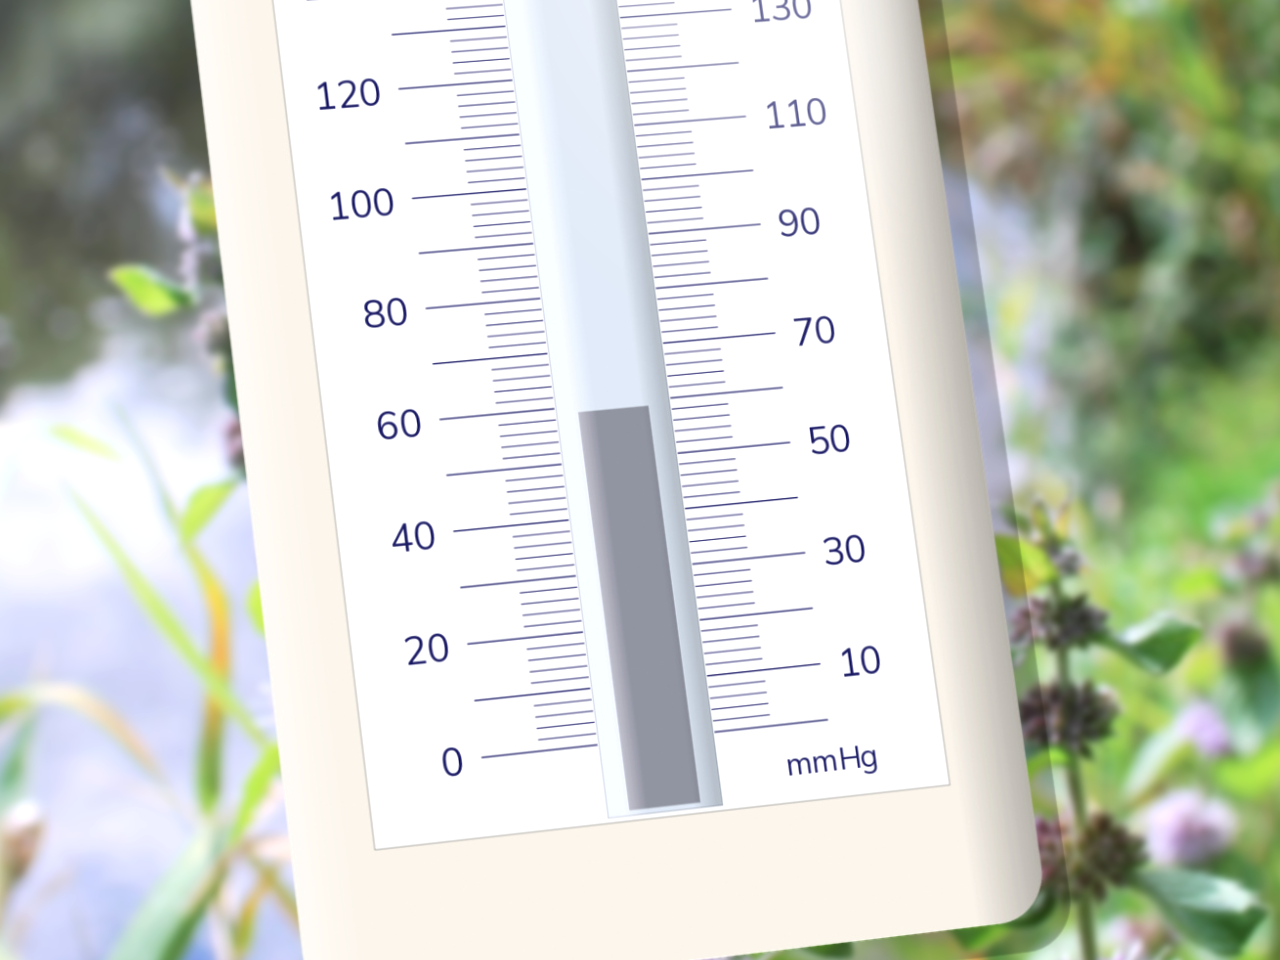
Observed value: 59 mmHg
